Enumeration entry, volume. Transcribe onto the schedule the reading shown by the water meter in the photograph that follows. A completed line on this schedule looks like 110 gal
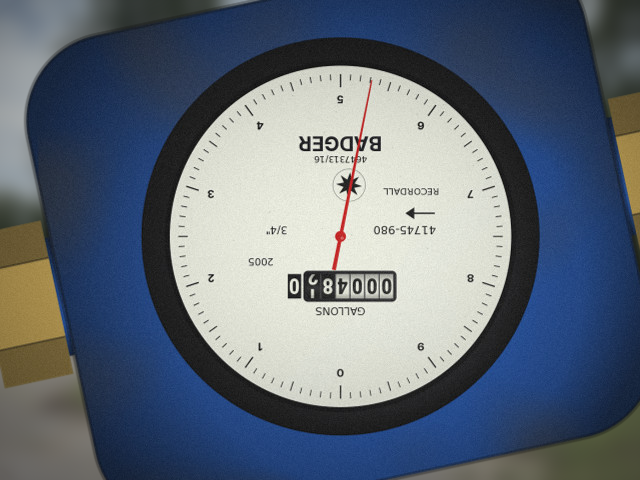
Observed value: 4815.3 gal
